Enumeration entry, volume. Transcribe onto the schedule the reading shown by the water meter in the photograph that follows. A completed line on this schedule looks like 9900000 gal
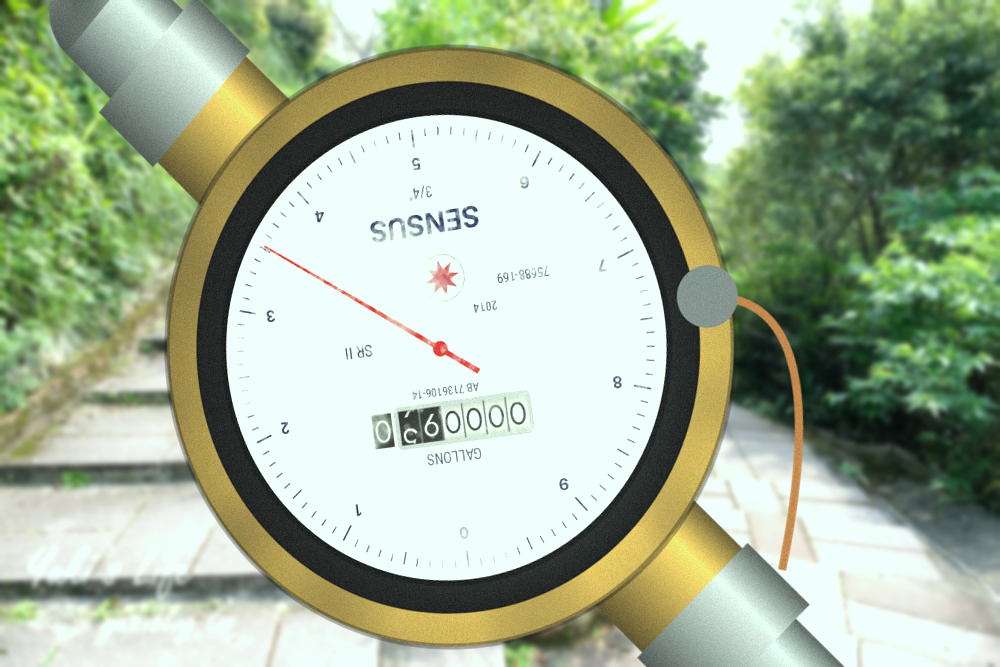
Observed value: 953.5 gal
